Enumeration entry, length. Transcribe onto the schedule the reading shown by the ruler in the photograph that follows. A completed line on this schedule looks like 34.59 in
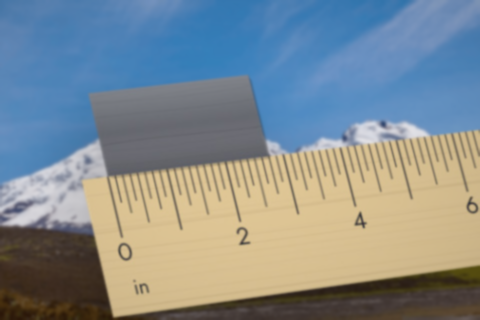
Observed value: 2.75 in
